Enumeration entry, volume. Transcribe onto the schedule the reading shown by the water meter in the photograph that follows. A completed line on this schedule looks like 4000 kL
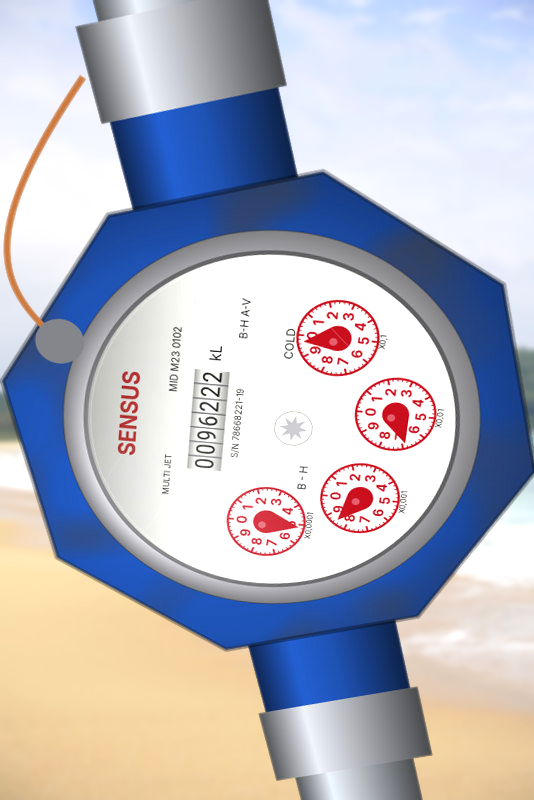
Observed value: 96221.9685 kL
